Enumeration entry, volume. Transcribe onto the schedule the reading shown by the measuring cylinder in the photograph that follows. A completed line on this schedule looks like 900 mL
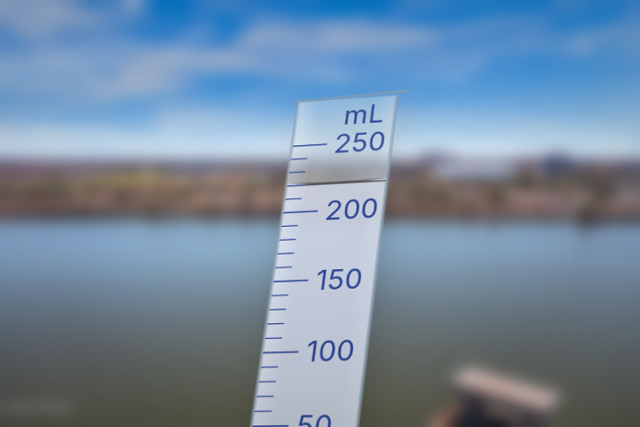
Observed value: 220 mL
